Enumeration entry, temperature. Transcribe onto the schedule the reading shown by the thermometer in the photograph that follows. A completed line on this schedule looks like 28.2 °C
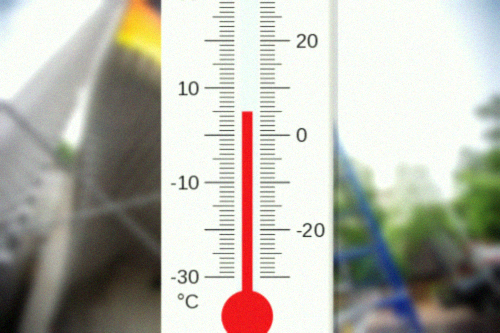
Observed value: 5 °C
